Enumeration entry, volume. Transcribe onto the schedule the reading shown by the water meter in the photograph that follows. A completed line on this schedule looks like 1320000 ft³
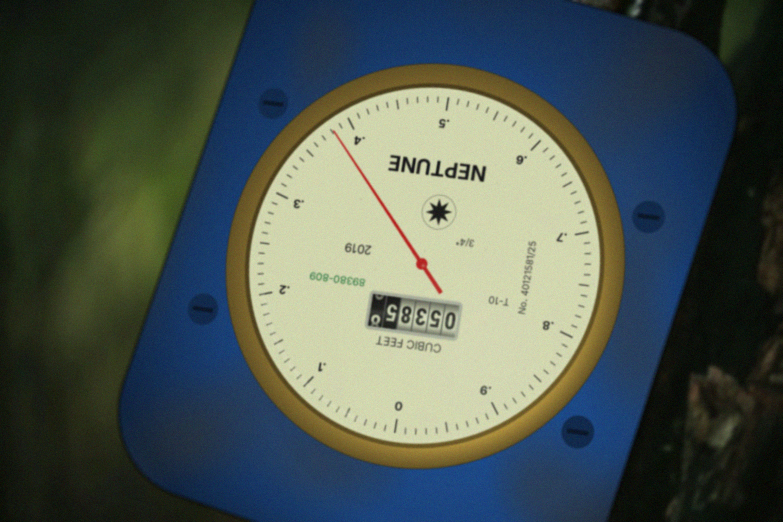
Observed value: 53858.38 ft³
